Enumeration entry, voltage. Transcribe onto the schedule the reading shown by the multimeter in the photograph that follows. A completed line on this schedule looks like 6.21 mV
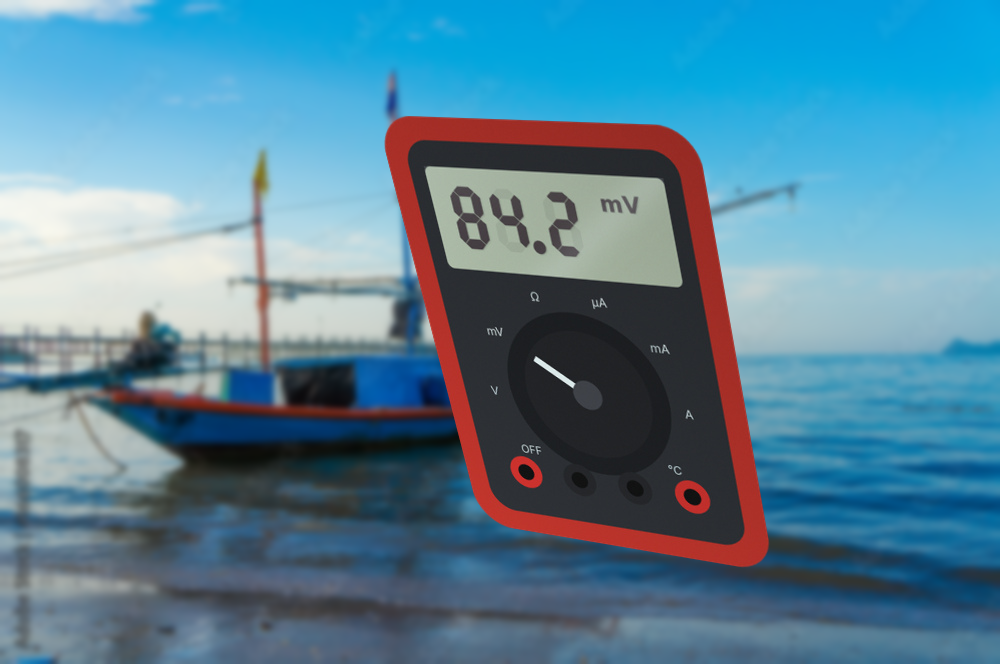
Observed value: 84.2 mV
